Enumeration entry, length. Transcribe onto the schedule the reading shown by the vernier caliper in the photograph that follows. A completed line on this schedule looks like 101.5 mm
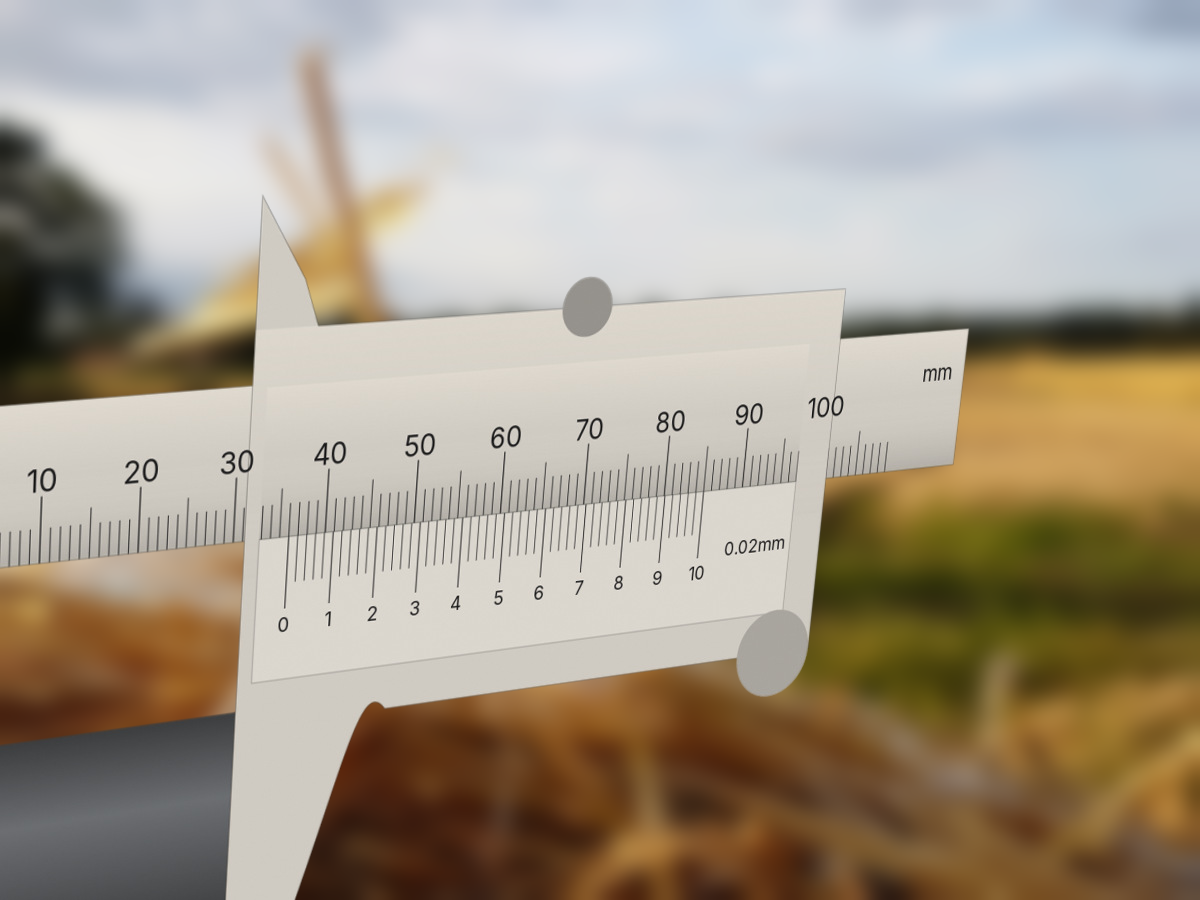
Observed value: 36.0 mm
